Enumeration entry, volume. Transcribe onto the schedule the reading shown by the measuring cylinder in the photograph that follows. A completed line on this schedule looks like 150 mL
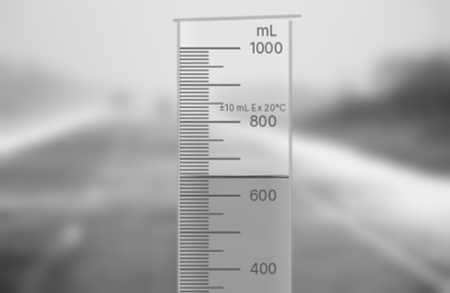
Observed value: 650 mL
